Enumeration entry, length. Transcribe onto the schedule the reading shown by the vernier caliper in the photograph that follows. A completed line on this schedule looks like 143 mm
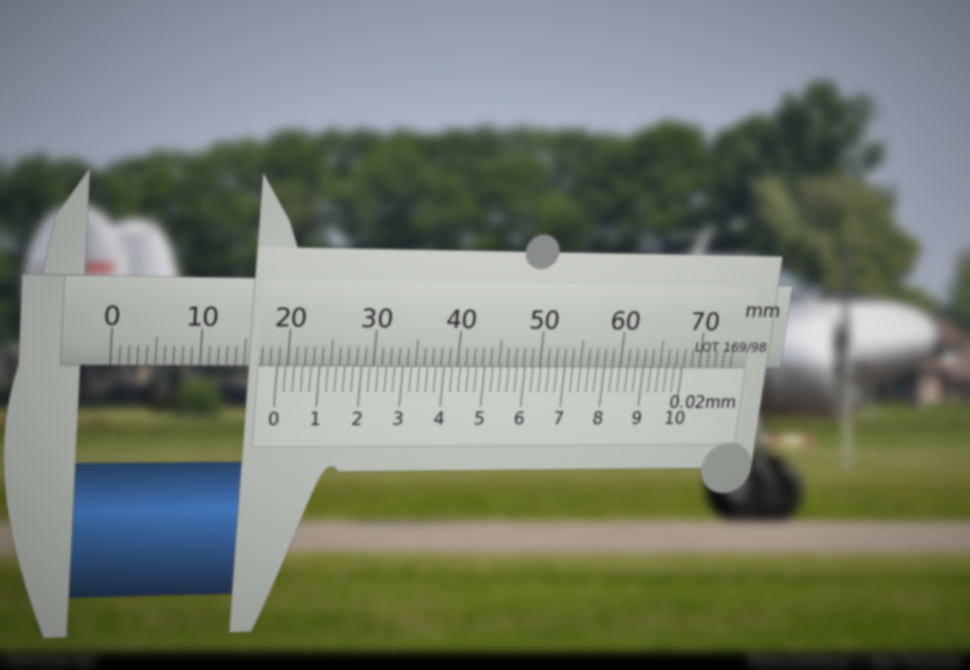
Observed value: 18.8 mm
